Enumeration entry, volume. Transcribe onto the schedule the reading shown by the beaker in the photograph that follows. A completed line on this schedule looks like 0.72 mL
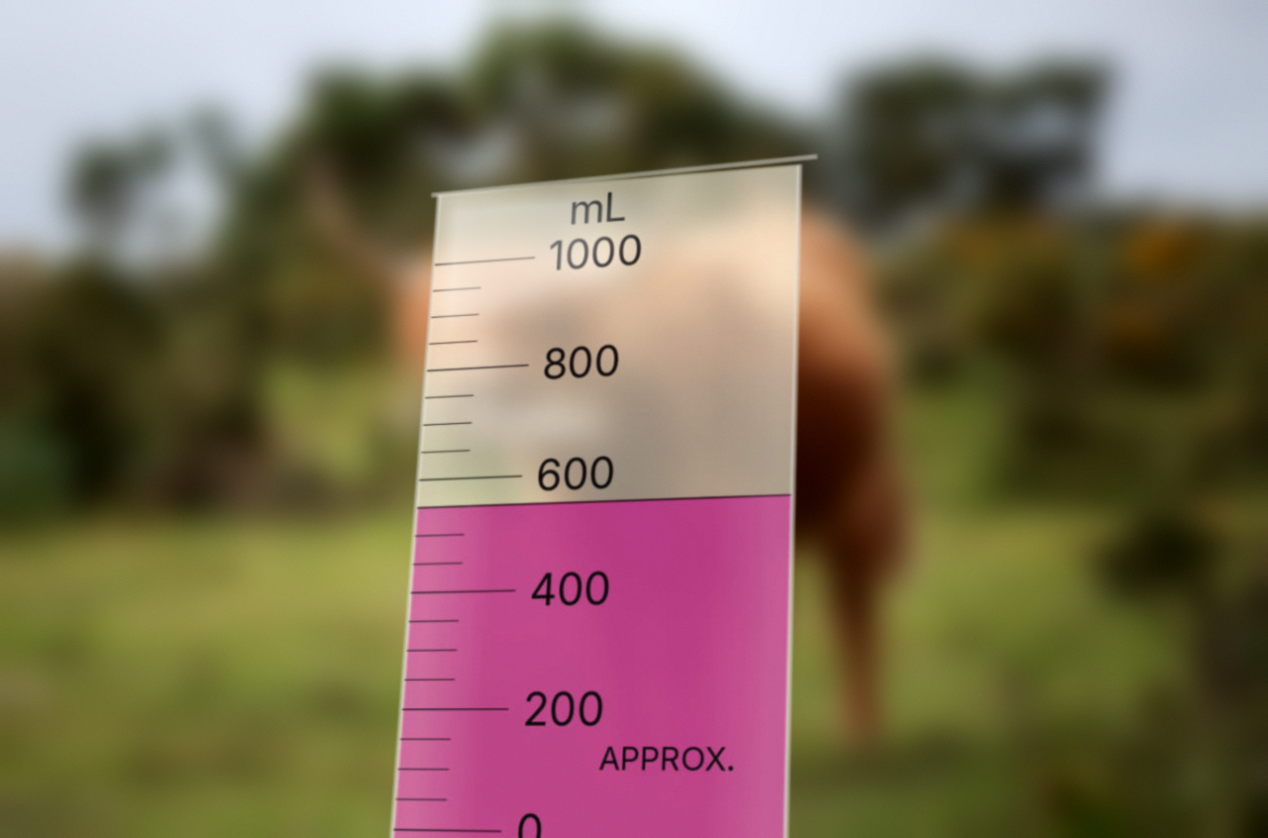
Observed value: 550 mL
